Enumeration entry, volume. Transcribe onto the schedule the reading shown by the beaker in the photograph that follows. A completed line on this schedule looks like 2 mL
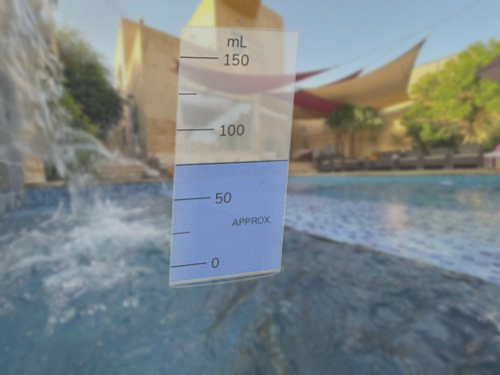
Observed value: 75 mL
